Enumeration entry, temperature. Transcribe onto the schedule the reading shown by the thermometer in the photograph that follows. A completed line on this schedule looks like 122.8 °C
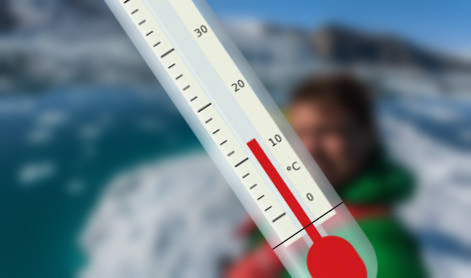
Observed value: 12 °C
